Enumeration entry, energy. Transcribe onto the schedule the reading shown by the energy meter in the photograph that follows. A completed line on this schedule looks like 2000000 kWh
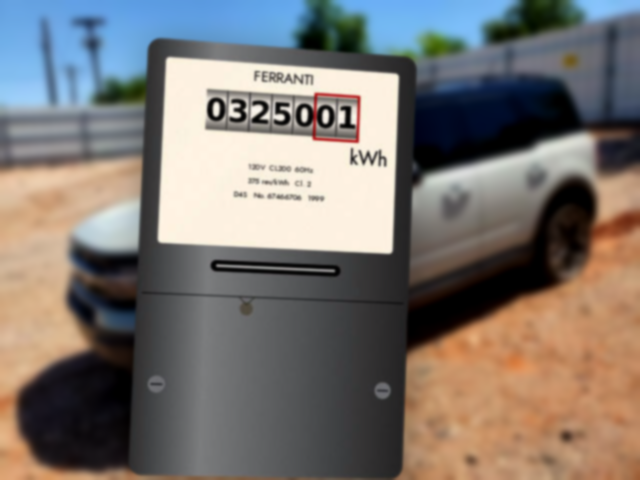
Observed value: 3250.01 kWh
